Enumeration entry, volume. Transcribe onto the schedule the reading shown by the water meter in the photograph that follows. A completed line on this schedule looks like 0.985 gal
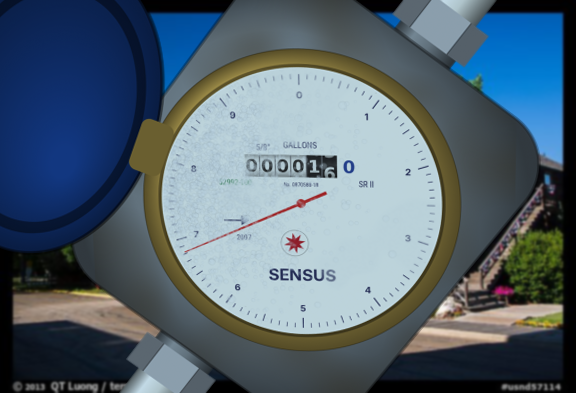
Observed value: 156.8 gal
